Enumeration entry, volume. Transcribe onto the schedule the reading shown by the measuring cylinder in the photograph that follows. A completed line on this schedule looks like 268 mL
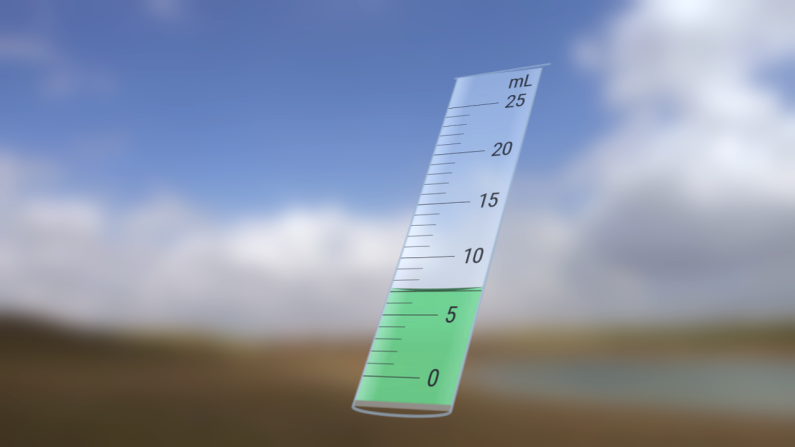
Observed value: 7 mL
